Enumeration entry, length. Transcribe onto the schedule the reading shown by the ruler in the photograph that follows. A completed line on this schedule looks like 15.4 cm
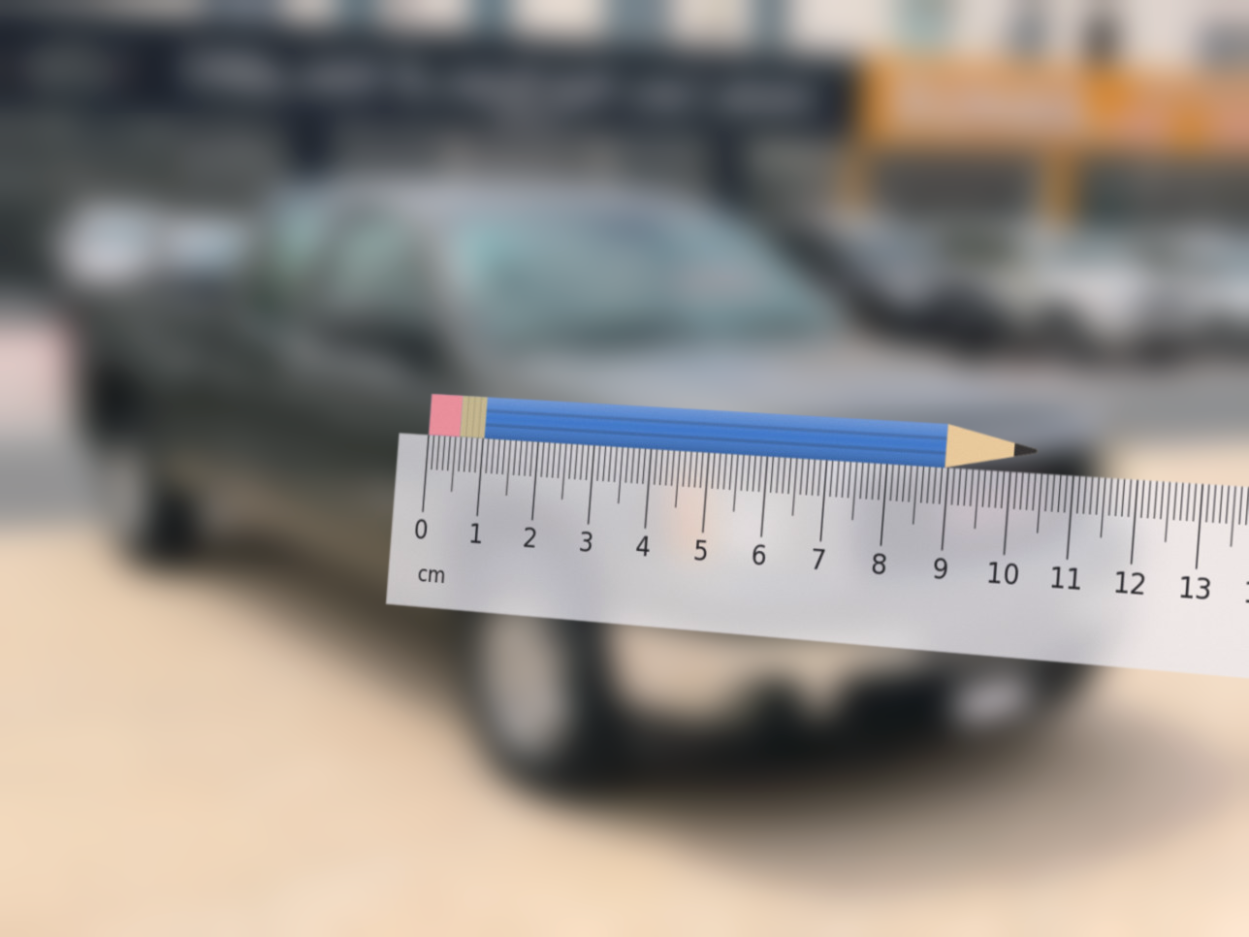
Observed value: 10.4 cm
